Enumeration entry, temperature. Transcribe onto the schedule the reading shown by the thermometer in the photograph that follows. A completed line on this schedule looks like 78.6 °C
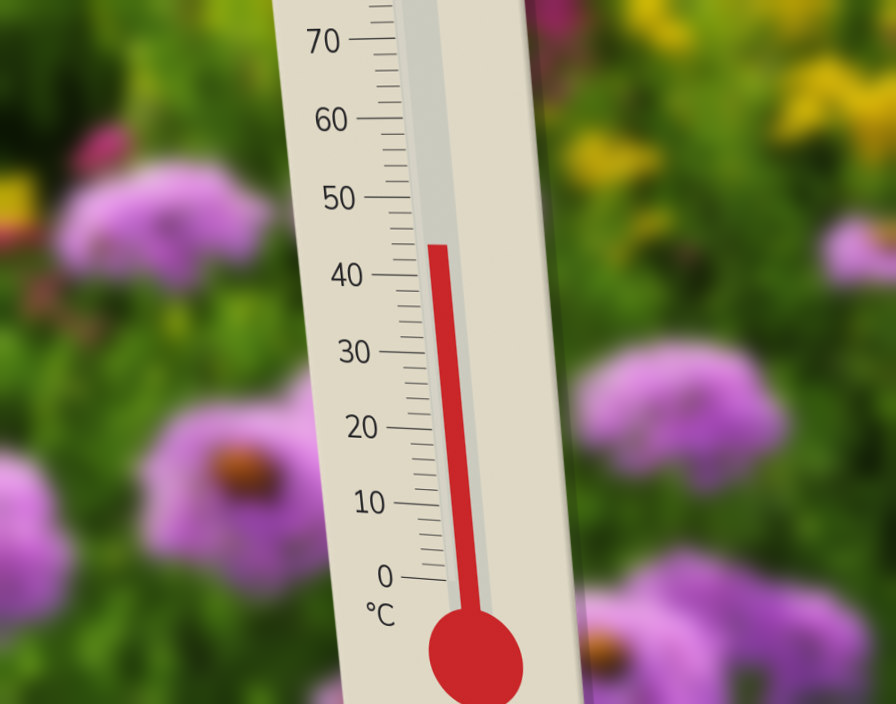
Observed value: 44 °C
